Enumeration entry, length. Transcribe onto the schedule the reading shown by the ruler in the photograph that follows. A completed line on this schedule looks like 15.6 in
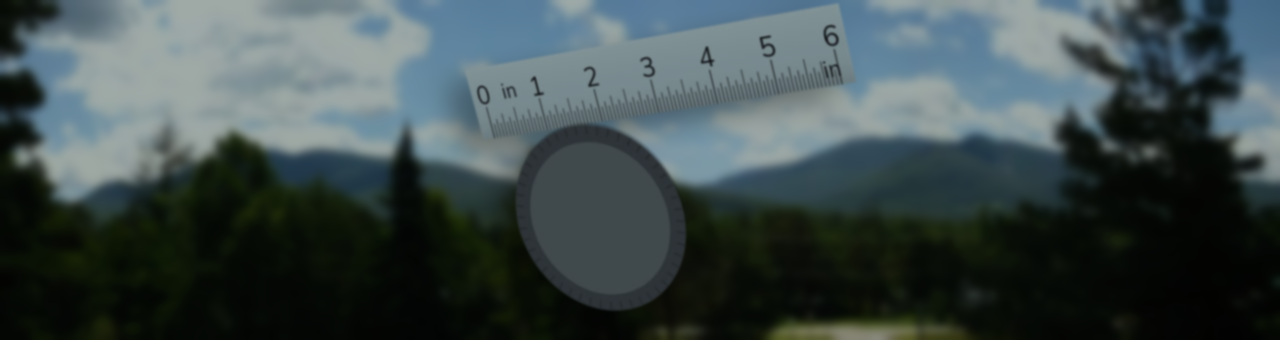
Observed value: 3 in
